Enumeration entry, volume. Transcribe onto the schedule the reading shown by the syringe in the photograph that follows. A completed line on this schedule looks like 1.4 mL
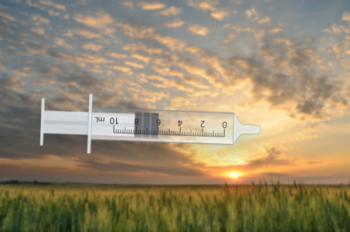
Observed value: 6 mL
